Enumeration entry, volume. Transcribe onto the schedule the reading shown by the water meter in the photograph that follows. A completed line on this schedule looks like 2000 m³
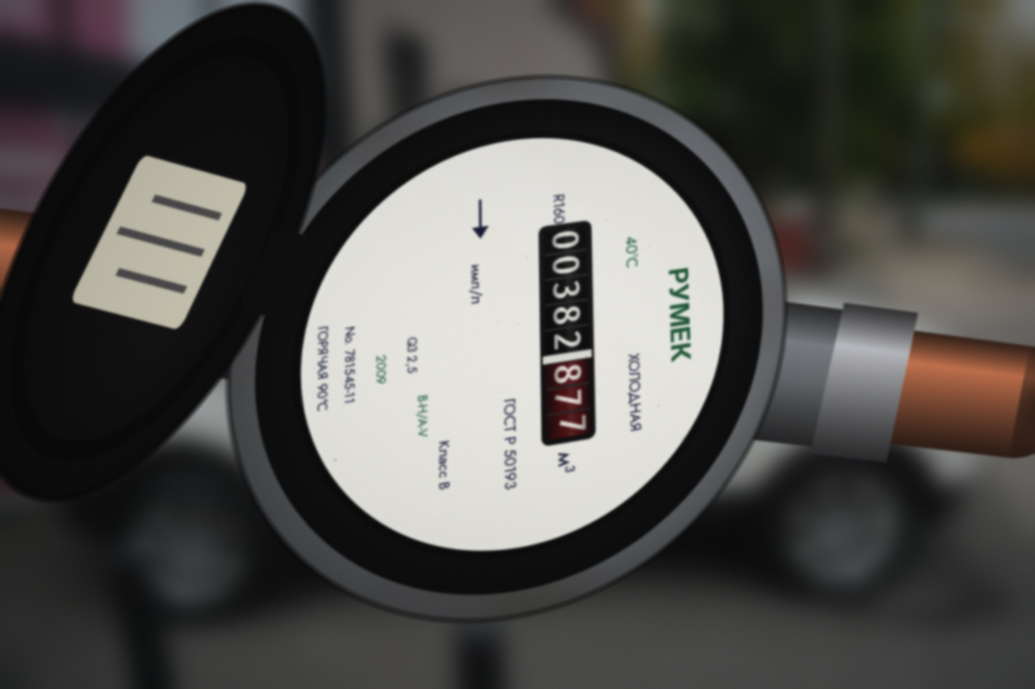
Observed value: 382.877 m³
